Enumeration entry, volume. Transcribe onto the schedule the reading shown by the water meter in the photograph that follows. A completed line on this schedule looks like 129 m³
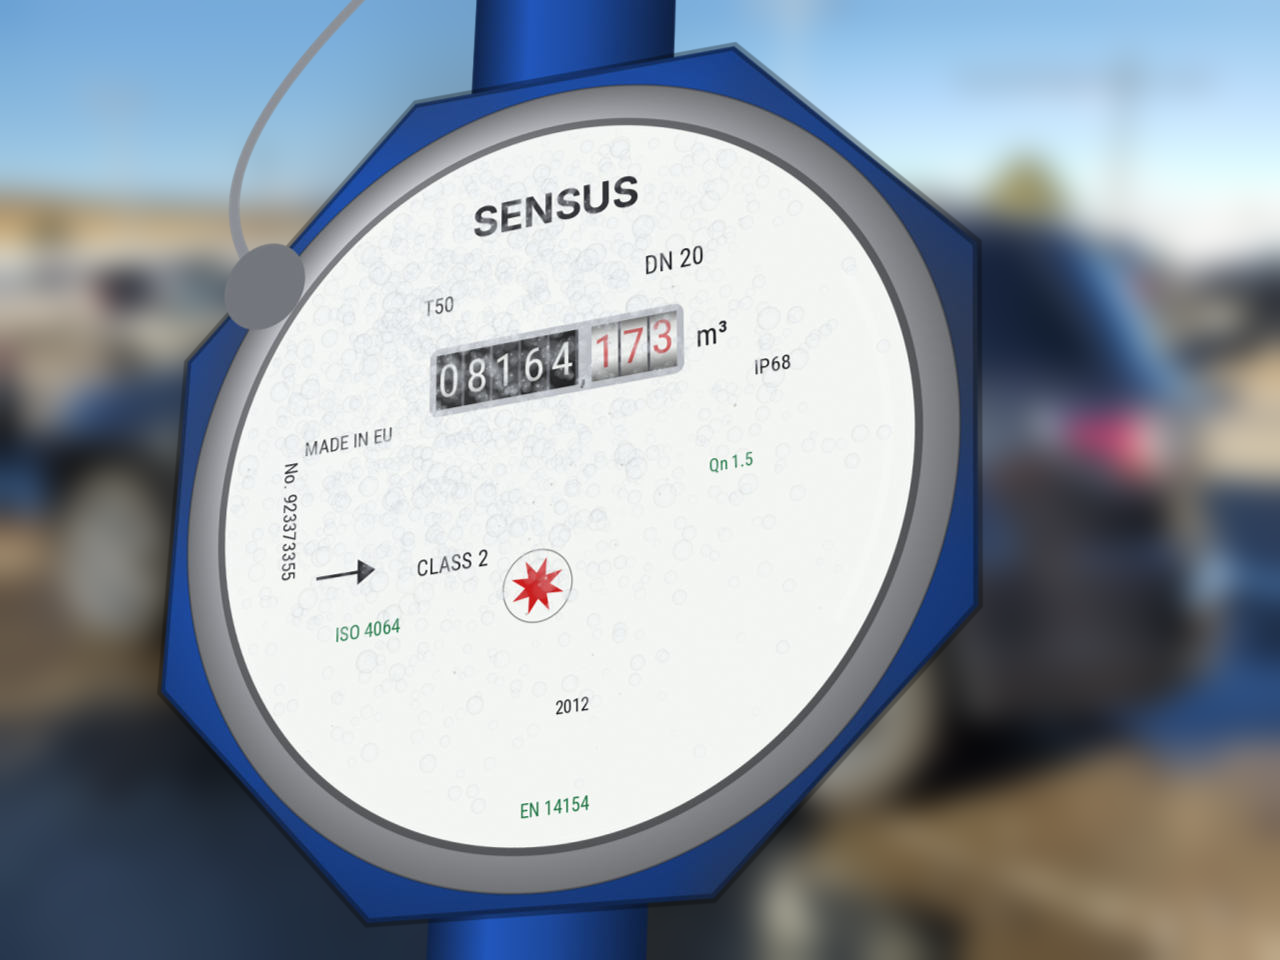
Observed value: 8164.173 m³
